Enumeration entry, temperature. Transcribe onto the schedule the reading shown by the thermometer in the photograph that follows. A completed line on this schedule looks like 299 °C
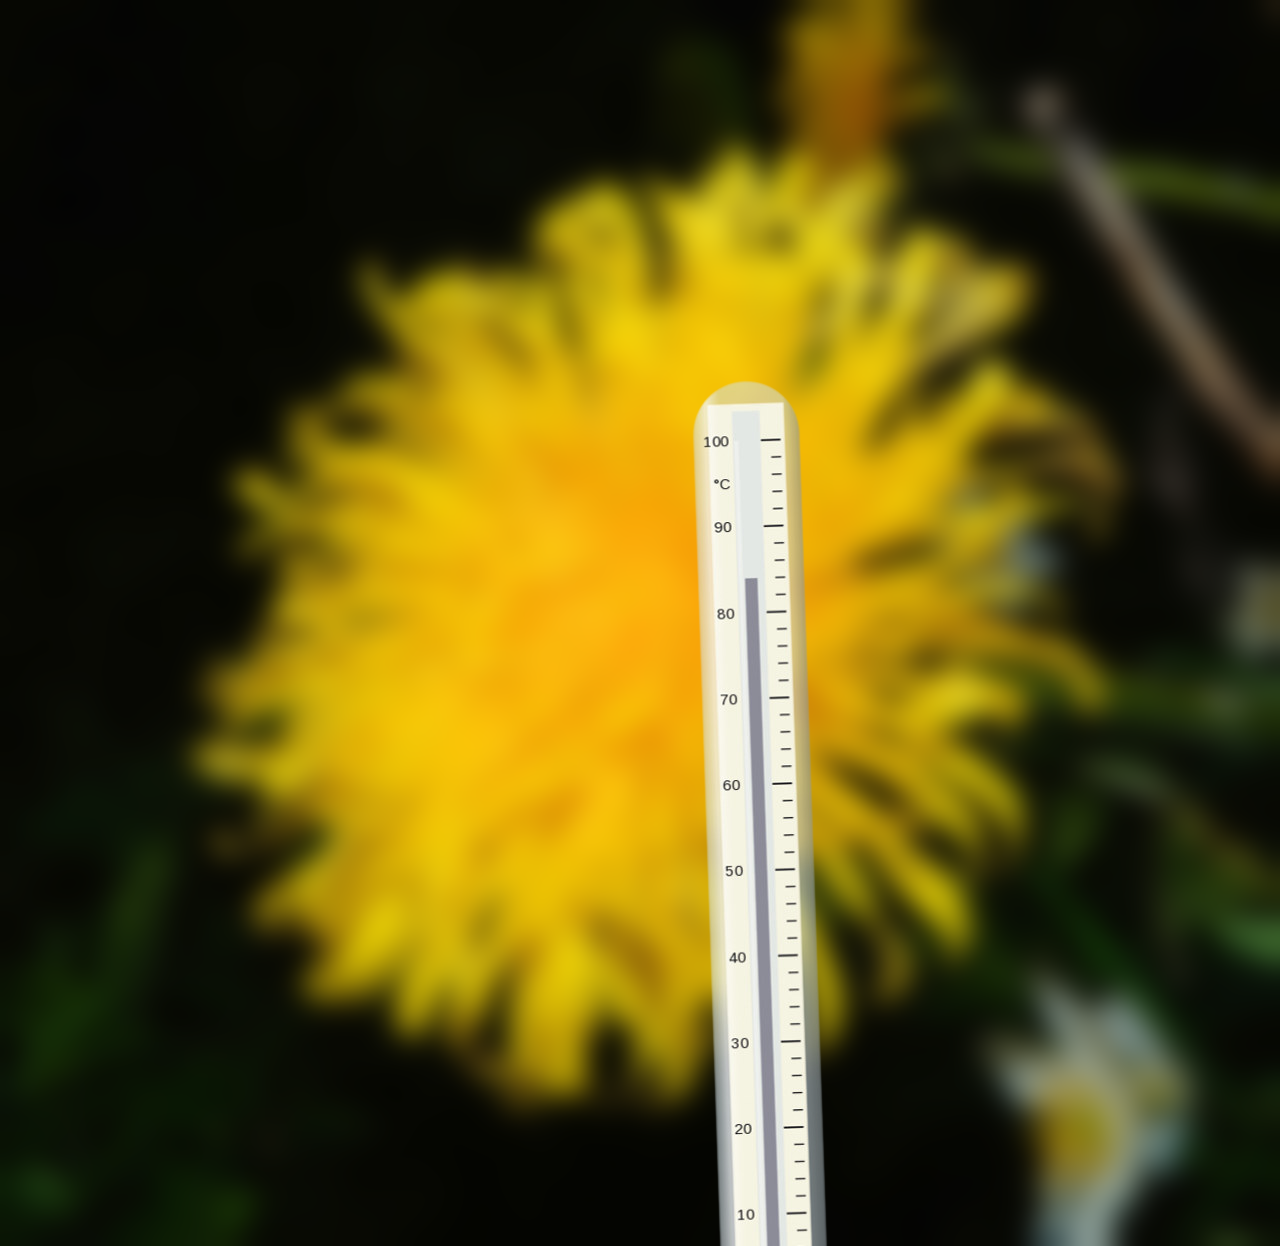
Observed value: 84 °C
